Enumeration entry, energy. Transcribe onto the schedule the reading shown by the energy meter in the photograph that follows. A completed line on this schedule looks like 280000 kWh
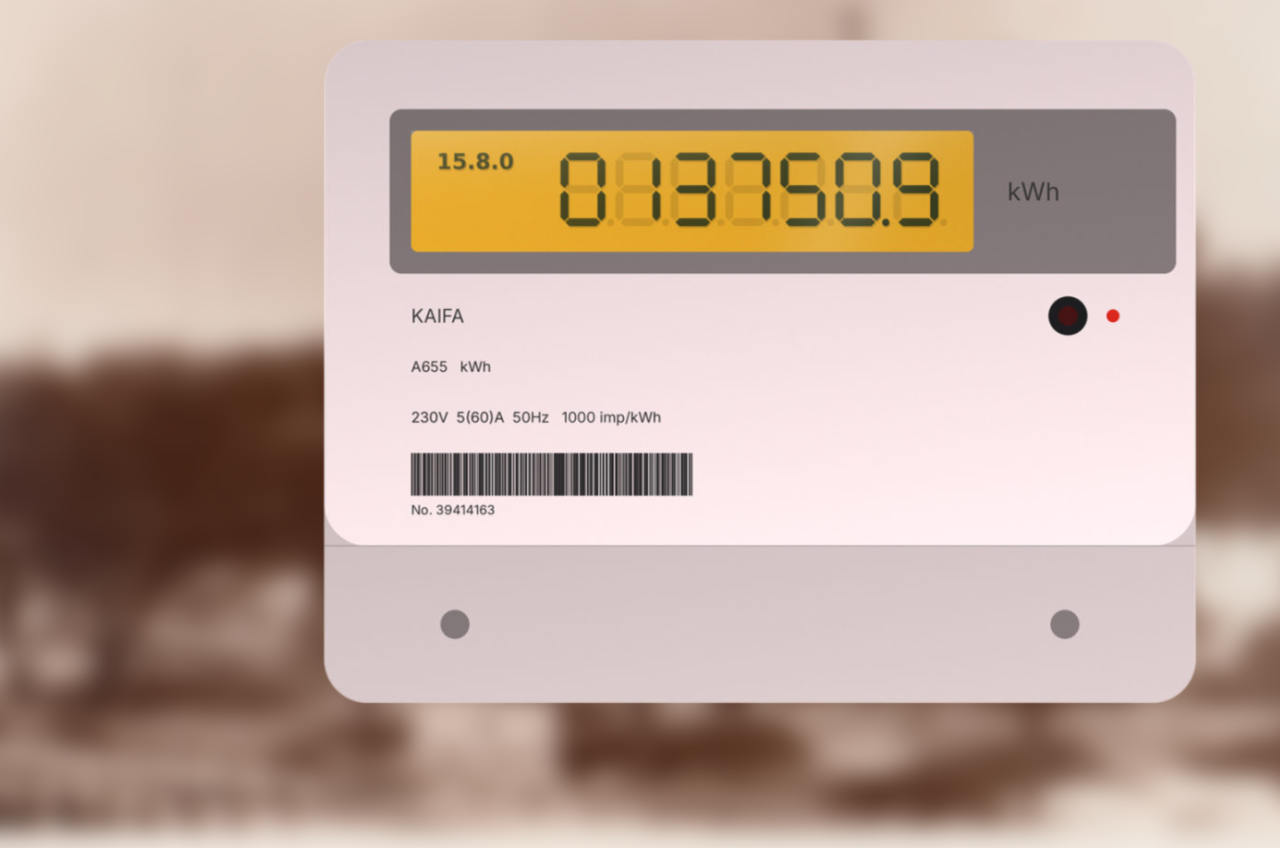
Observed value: 13750.9 kWh
